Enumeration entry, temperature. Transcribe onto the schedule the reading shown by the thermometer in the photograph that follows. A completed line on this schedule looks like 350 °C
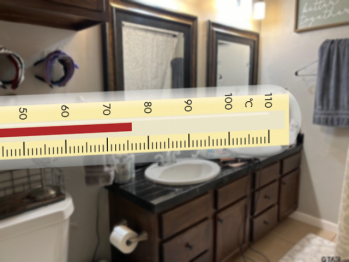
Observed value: 76 °C
